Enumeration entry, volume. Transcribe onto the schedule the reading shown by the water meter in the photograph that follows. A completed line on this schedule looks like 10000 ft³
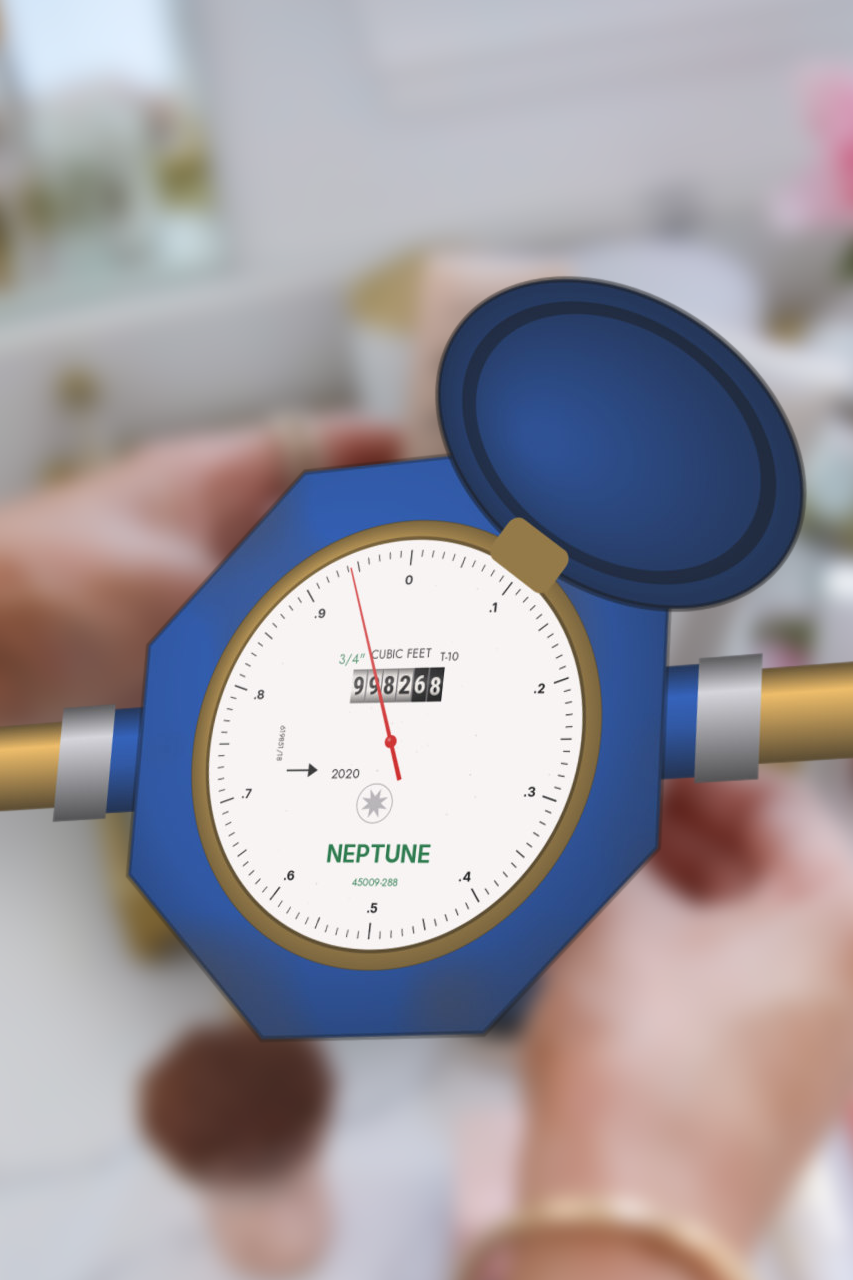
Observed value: 998267.94 ft³
